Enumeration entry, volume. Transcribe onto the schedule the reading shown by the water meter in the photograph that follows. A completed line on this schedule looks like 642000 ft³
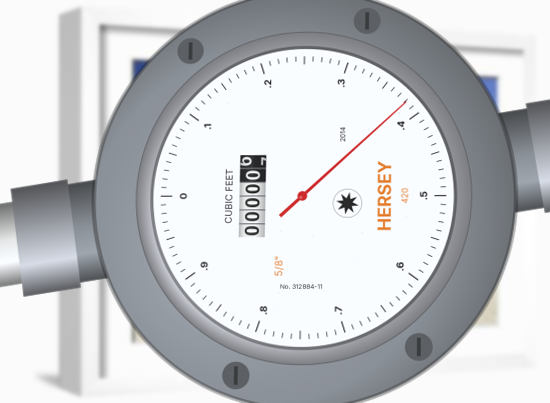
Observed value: 6.38 ft³
